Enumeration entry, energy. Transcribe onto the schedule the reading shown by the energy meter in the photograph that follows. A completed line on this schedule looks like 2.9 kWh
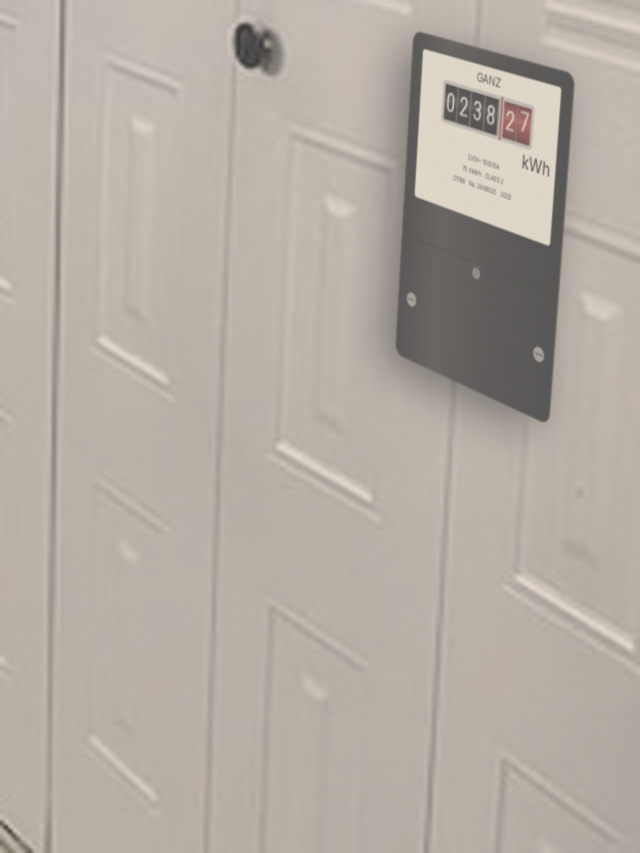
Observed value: 238.27 kWh
